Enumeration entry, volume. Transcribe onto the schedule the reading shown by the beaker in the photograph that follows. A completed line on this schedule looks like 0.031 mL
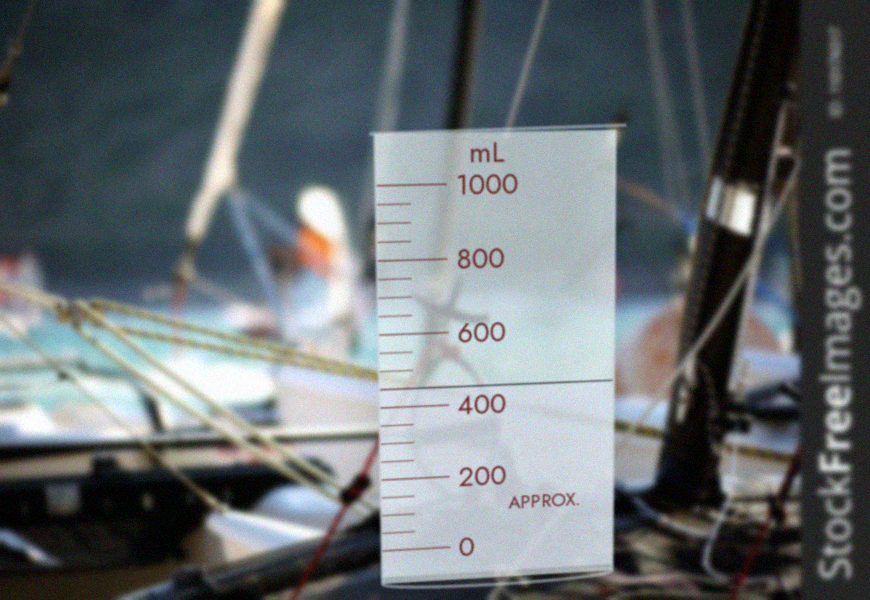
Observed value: 450 mL
